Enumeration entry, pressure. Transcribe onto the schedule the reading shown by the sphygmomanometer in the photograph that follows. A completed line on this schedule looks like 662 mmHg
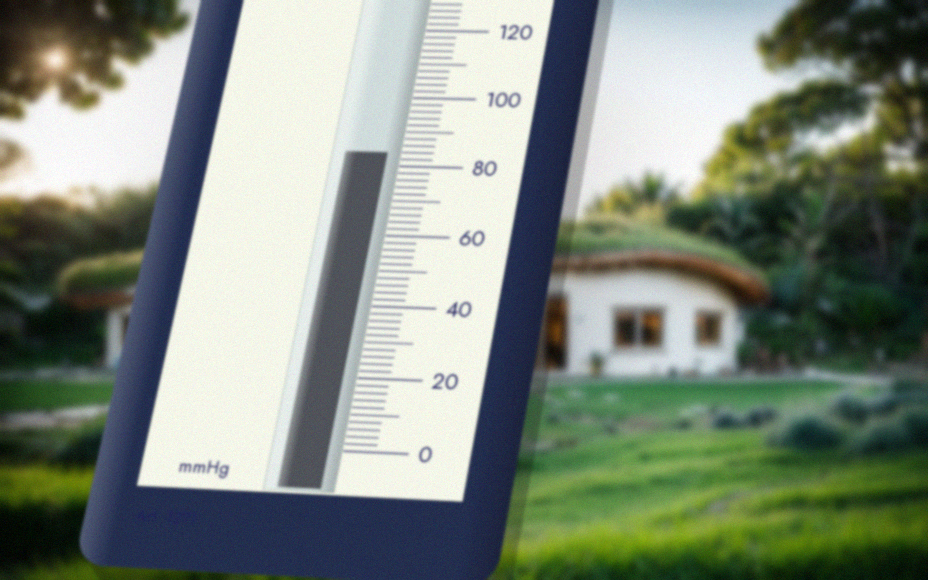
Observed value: 84 mmHg
